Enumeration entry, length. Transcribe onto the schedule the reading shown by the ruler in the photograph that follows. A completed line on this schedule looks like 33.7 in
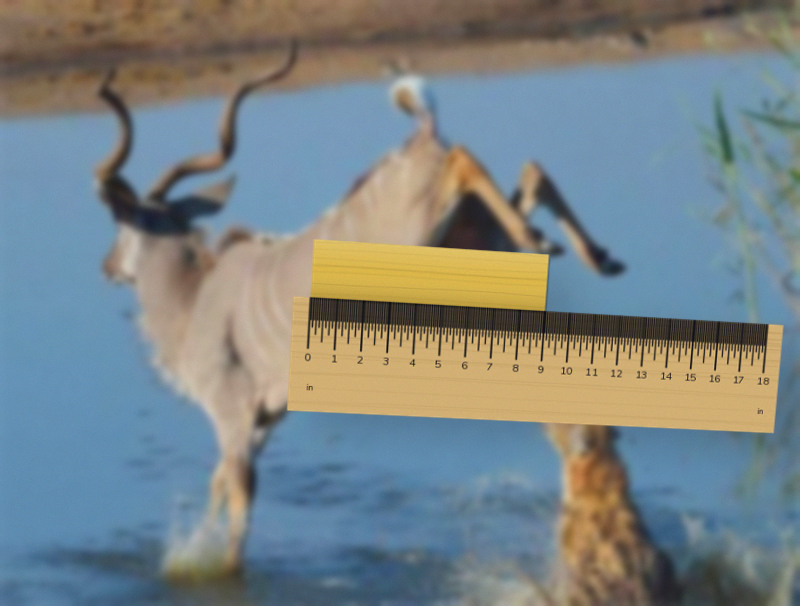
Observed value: 9 in
